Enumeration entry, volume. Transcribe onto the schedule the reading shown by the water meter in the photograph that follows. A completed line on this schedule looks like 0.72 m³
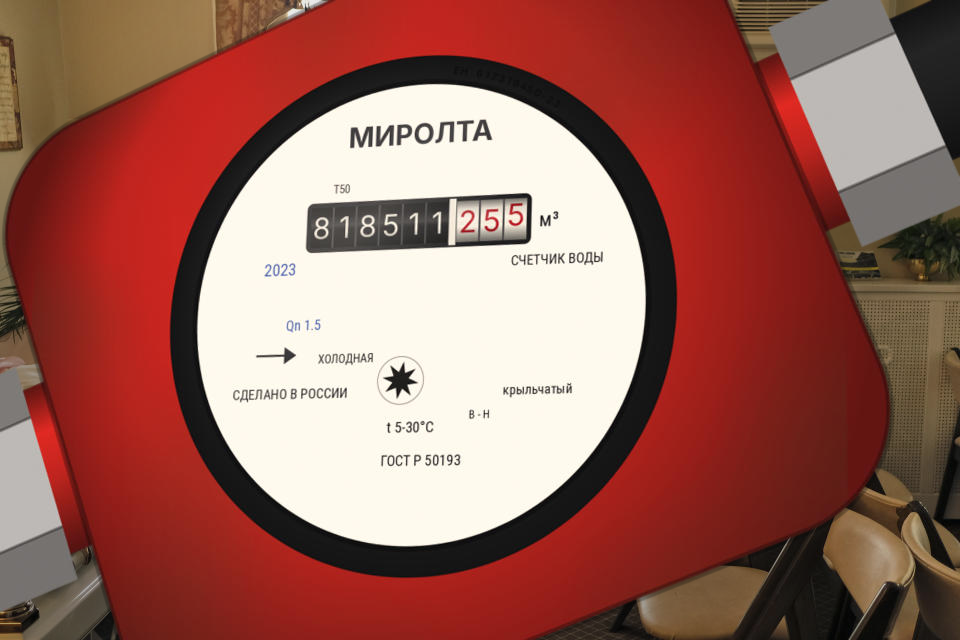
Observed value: 818511.255 m³
